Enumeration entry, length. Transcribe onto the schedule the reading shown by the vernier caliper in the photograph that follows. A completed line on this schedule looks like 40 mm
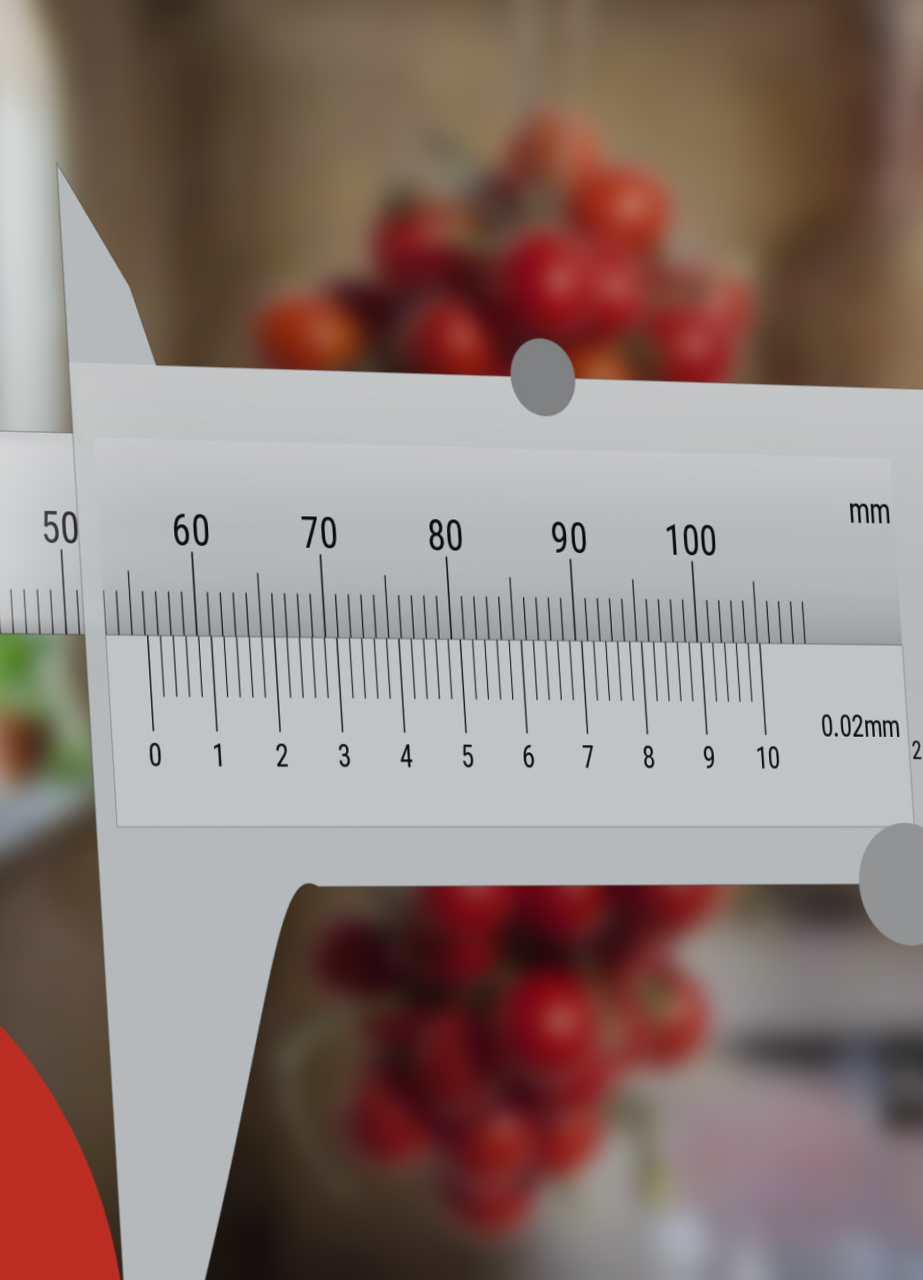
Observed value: 56.2 mm
